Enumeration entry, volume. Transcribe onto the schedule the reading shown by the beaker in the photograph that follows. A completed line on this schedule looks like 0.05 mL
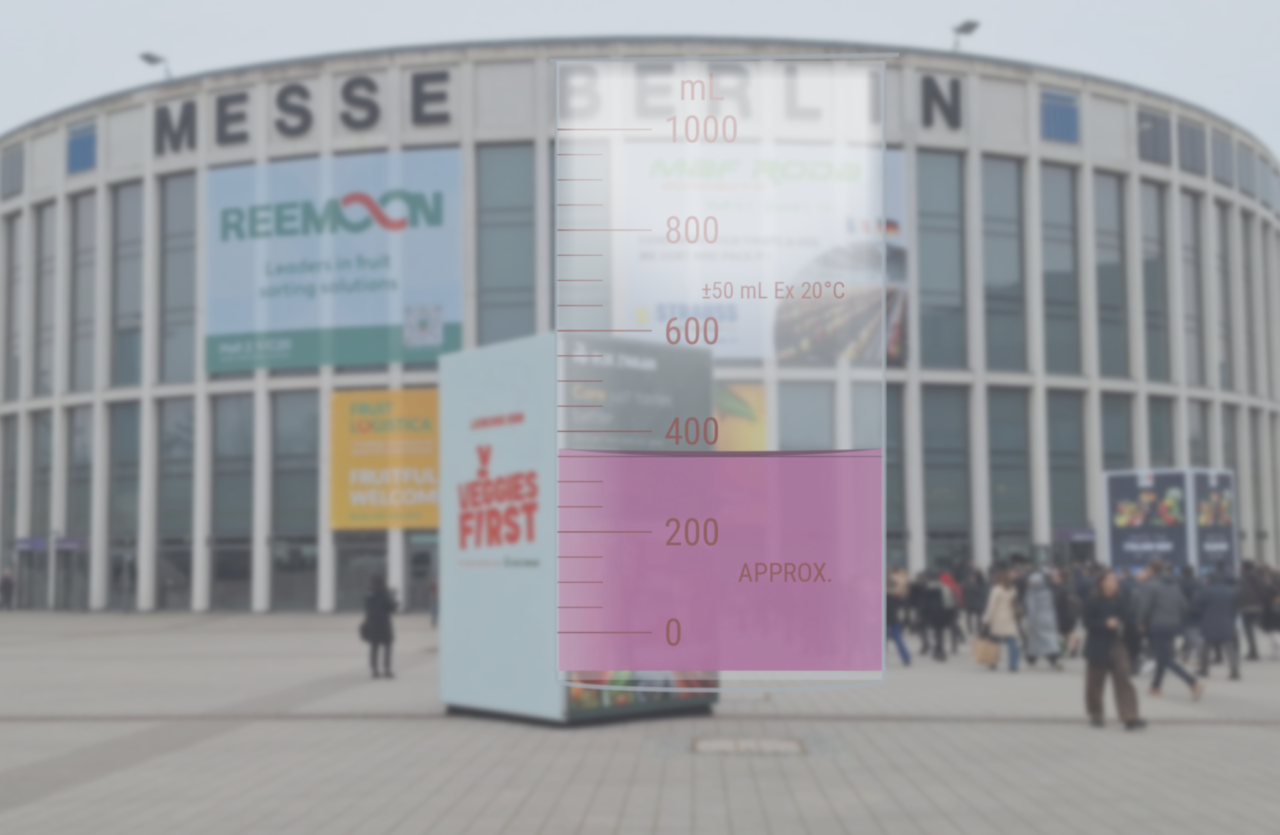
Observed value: 350 mL
